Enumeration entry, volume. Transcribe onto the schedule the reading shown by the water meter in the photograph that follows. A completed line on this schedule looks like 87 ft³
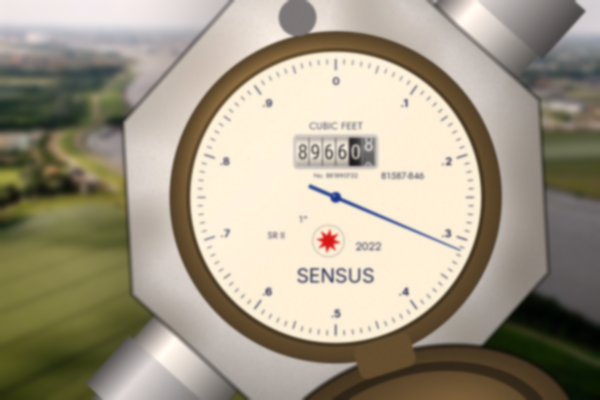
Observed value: 896608.31 ft³
